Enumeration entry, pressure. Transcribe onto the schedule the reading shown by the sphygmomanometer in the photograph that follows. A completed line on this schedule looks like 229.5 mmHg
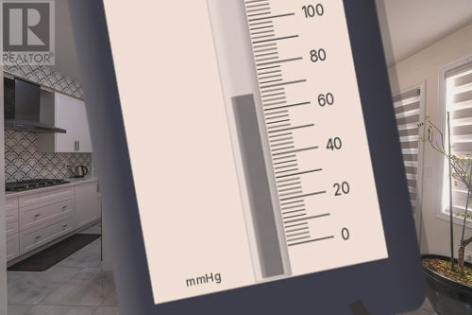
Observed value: 68 mmHg
